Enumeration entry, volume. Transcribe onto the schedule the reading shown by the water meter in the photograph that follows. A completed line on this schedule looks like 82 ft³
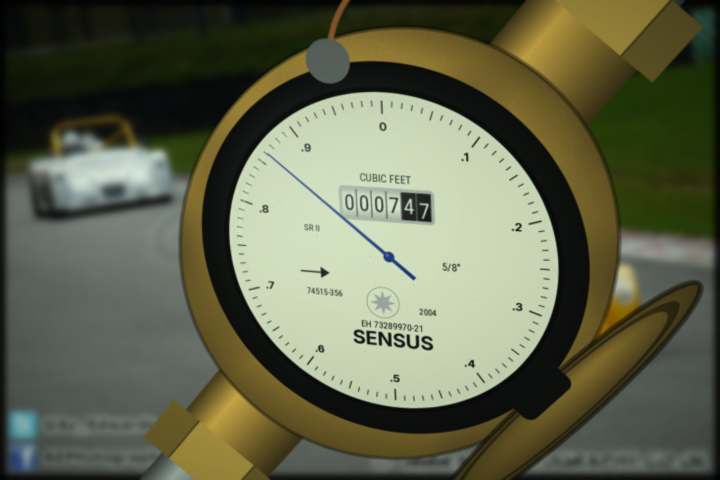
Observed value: 746.86 ft³
